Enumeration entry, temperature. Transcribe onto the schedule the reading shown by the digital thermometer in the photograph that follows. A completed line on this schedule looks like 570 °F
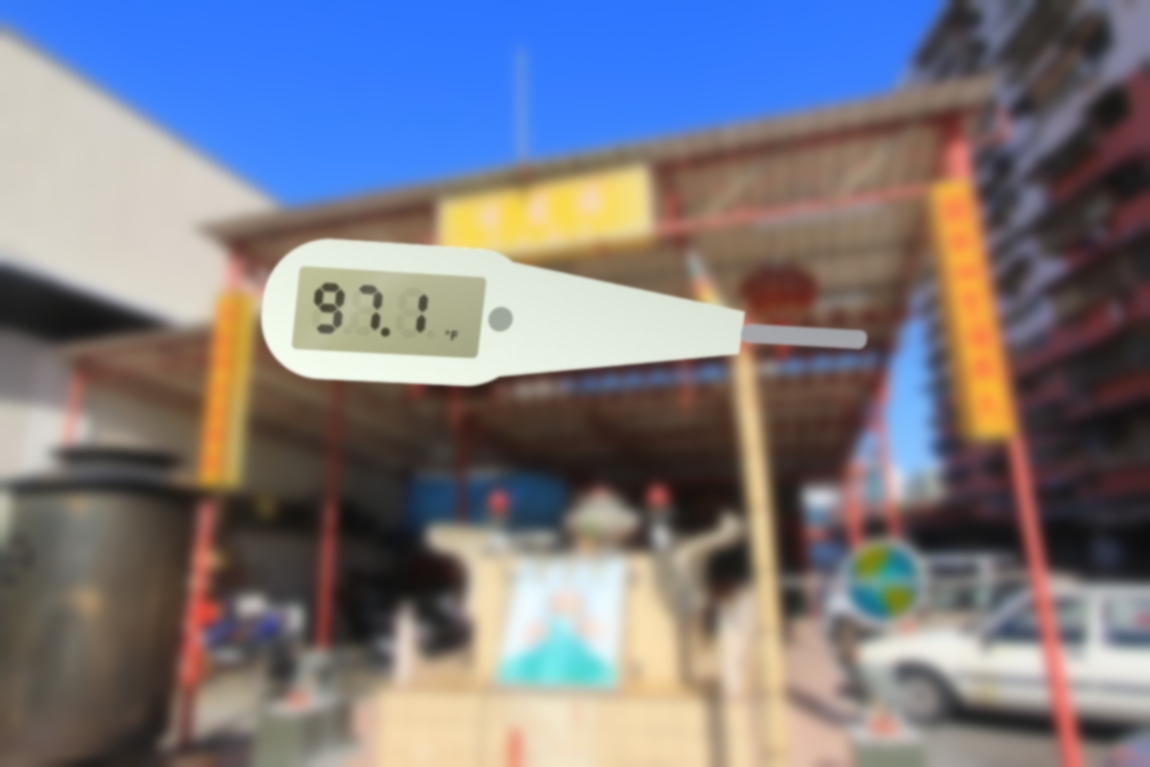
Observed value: 97.1 °F
